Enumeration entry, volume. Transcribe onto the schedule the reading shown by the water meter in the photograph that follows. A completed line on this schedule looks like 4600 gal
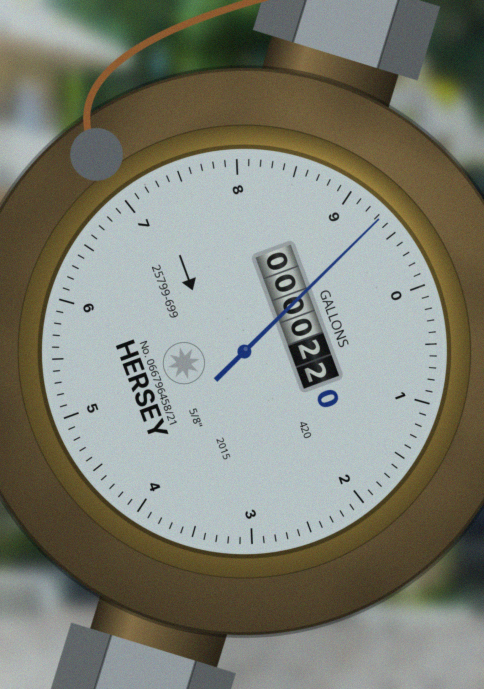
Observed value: 219.3 gal
